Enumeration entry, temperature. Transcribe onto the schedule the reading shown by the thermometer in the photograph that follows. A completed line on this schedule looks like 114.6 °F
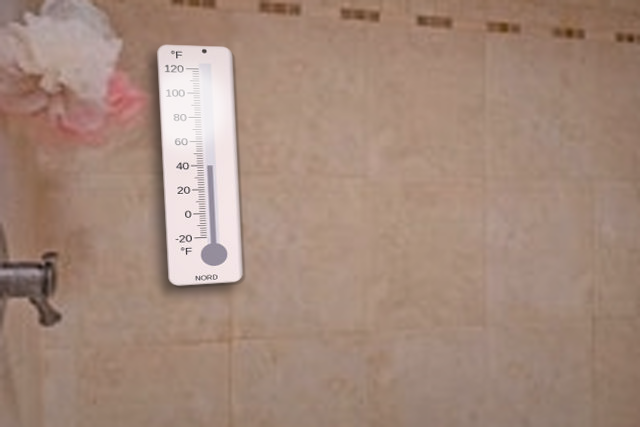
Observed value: 40 °F
